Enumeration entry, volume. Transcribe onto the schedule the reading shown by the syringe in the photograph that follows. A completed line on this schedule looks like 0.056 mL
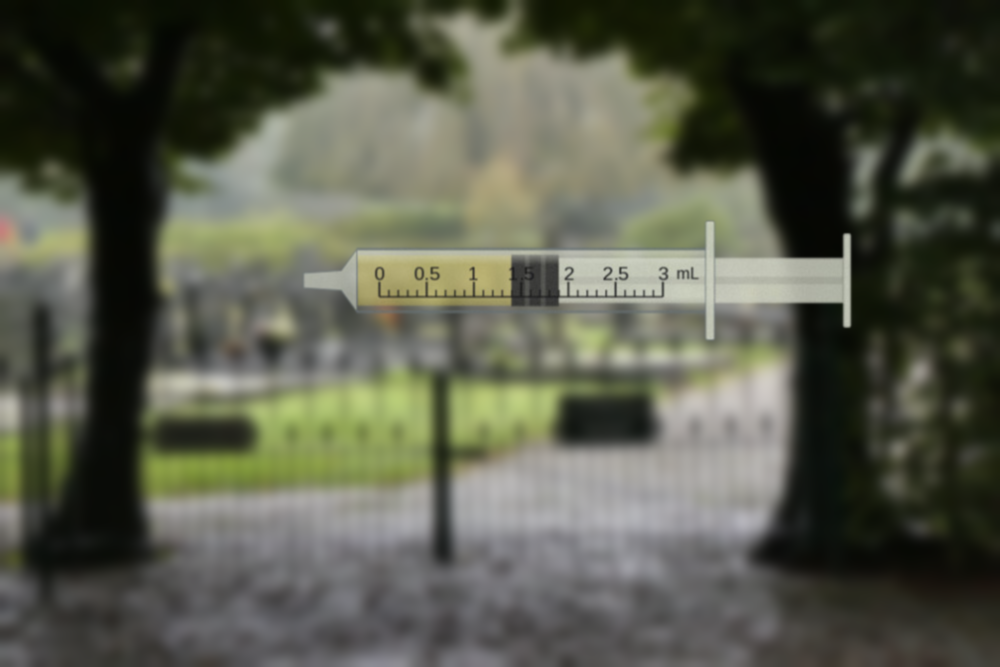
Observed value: 1.4 mL
